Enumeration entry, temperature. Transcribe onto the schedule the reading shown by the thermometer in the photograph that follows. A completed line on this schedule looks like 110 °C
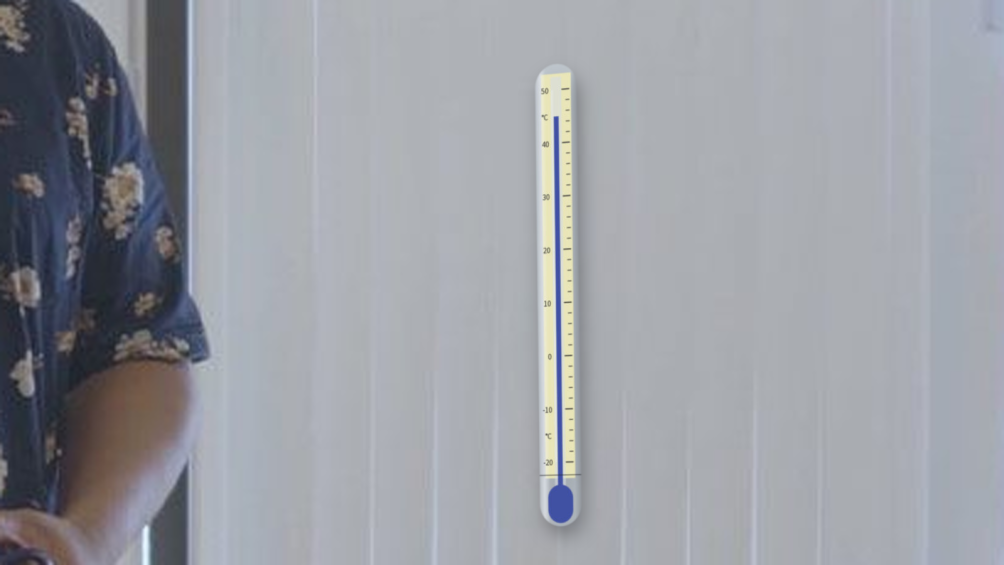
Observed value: 45 °C
